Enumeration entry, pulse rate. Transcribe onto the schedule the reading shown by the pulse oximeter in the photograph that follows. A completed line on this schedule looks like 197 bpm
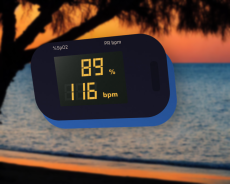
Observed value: 116 bpm
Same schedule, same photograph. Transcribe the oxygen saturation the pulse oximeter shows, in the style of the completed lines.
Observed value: 89 %
